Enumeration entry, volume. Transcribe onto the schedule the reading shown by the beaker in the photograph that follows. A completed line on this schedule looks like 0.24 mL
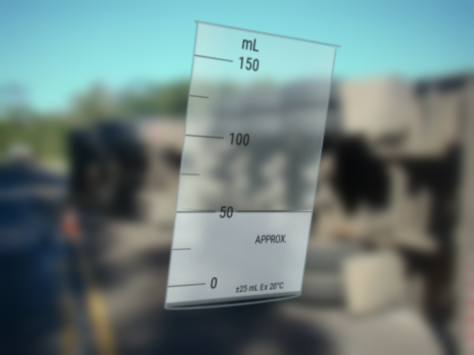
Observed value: 50 mL
